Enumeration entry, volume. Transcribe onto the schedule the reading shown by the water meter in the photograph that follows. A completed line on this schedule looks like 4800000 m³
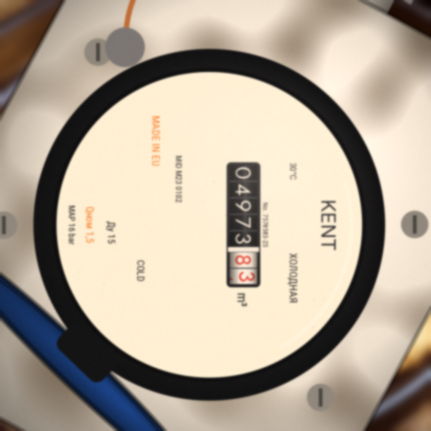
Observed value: 4973.83 m³
